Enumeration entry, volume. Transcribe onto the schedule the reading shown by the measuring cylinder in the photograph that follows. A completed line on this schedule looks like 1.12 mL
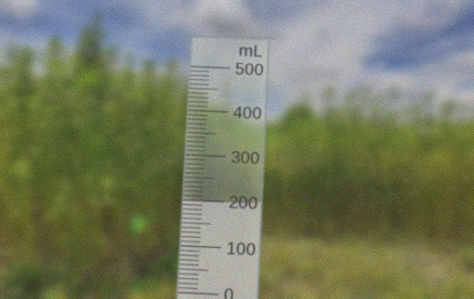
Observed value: 200 mL
